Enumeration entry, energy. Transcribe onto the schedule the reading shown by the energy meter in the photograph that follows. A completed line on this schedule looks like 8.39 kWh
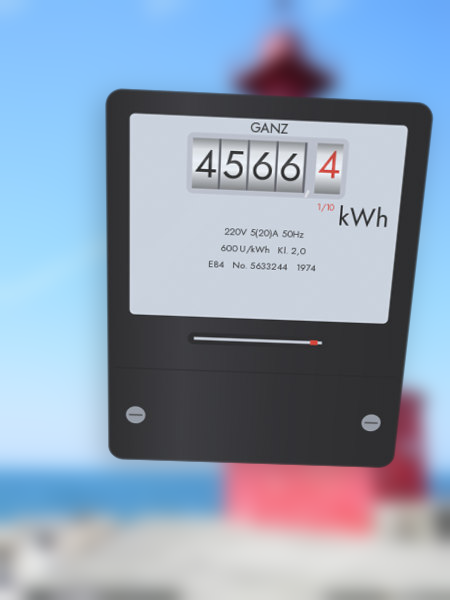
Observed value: 4566.4 kWh
